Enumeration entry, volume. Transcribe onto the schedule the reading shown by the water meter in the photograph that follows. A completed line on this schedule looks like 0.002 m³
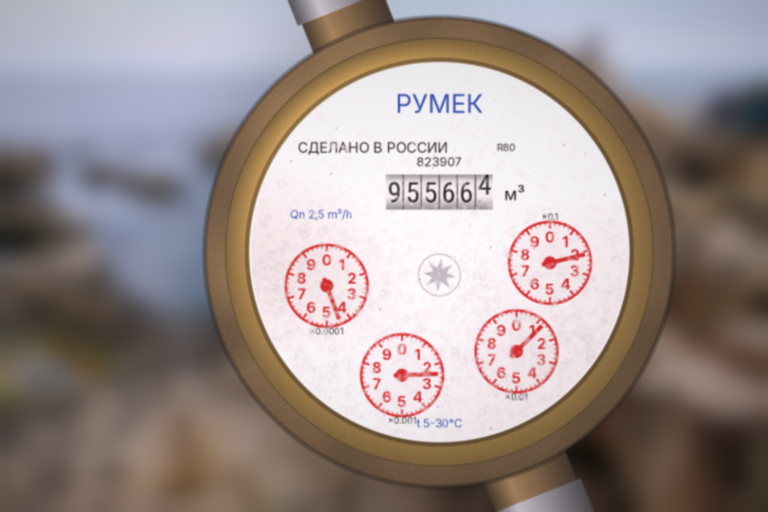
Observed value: 955664.2124 m³
